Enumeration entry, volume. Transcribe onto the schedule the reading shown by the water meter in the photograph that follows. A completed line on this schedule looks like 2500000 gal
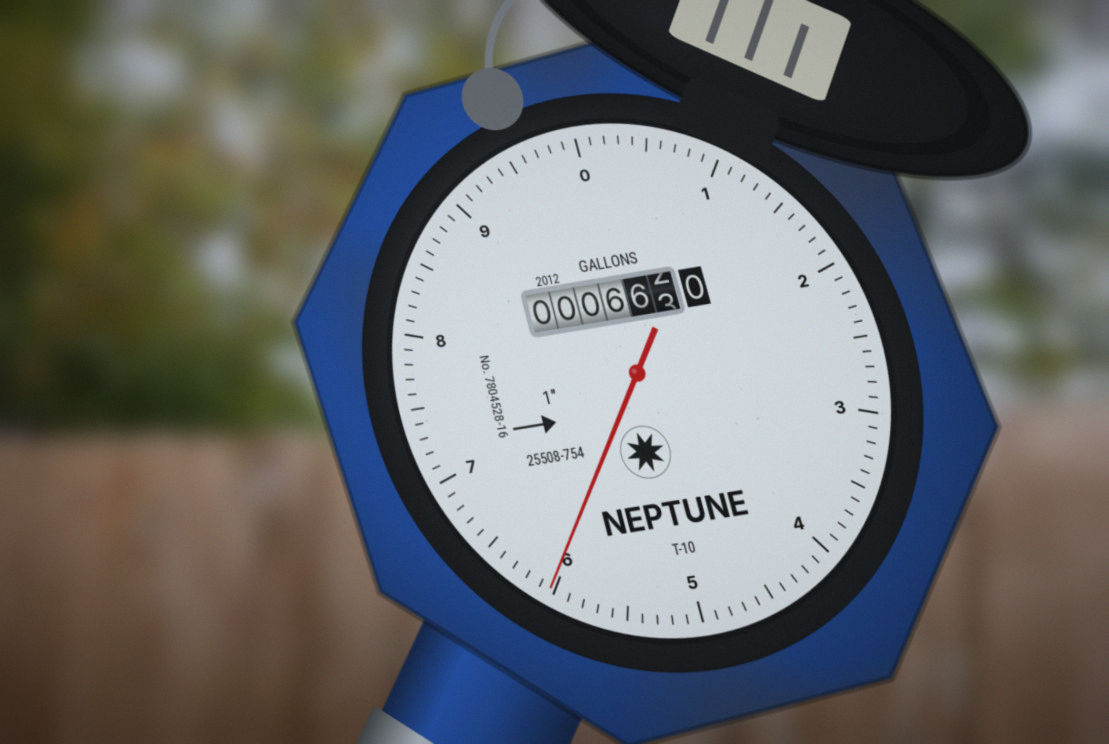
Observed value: 6626.0 gal
